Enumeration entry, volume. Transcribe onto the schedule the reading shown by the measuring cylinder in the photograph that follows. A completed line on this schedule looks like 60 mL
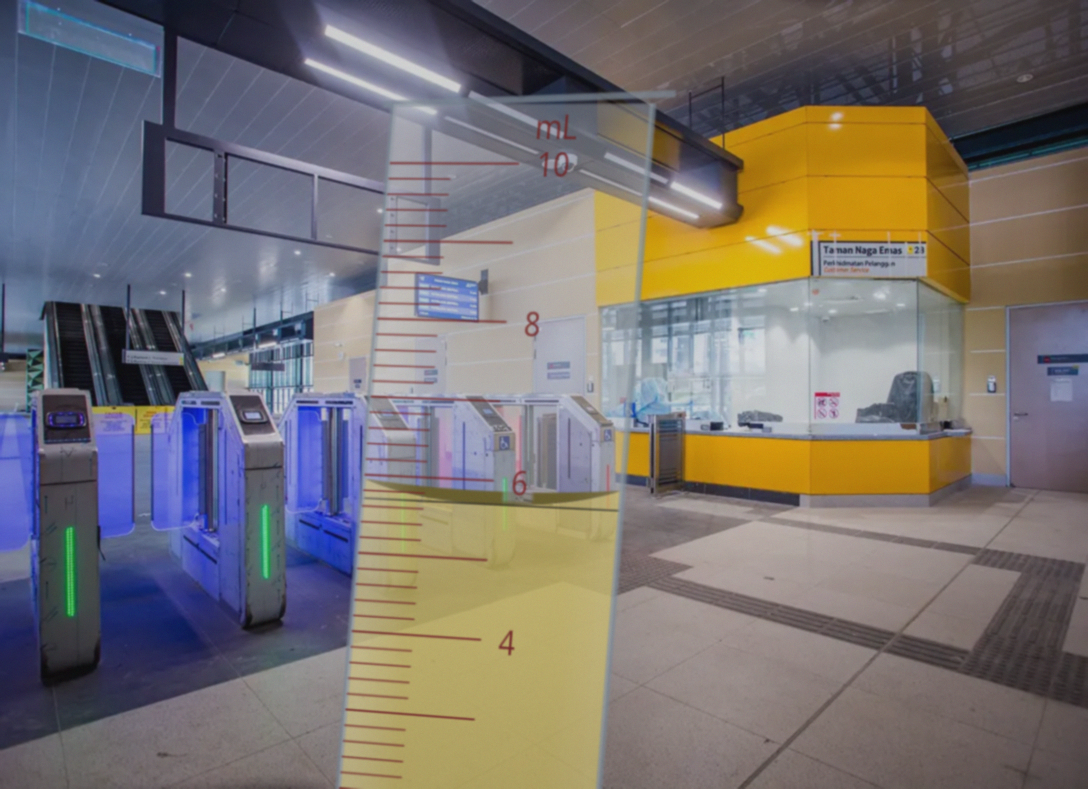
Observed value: 5.7 mL
